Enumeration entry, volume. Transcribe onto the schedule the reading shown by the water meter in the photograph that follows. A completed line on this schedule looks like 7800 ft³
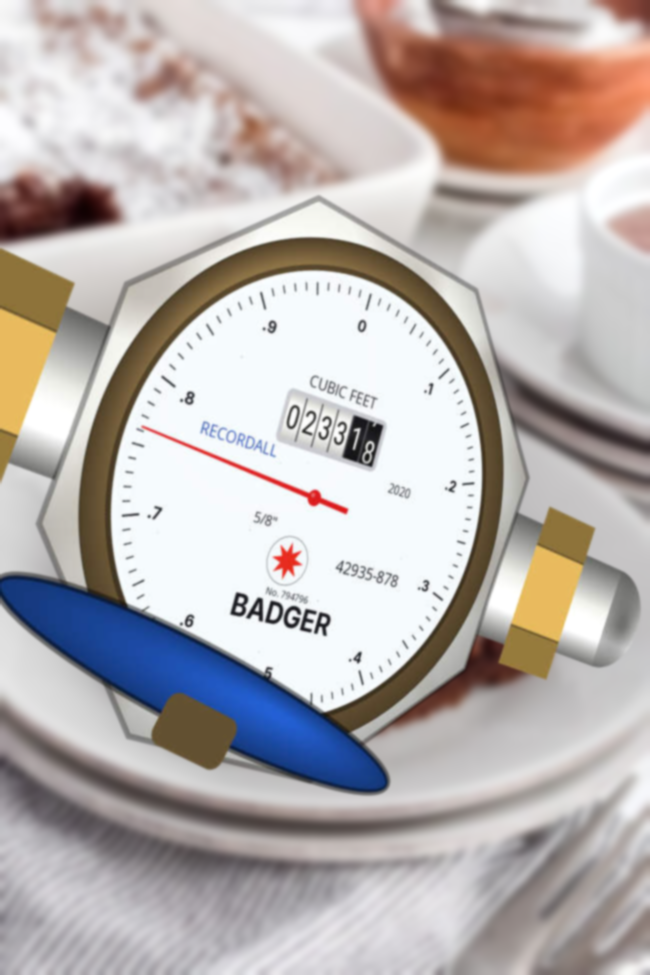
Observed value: 23317.76 ft³
